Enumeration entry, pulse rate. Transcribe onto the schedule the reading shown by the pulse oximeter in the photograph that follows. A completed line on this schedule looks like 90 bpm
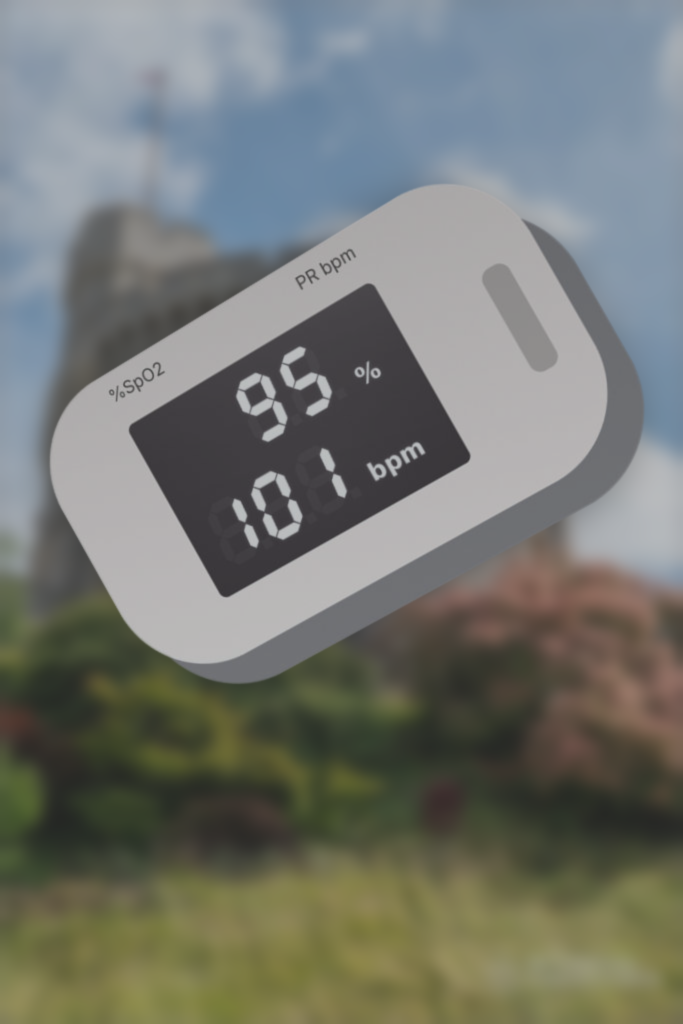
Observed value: 101 bpm
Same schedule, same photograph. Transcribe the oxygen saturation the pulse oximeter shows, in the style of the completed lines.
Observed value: 95 %
